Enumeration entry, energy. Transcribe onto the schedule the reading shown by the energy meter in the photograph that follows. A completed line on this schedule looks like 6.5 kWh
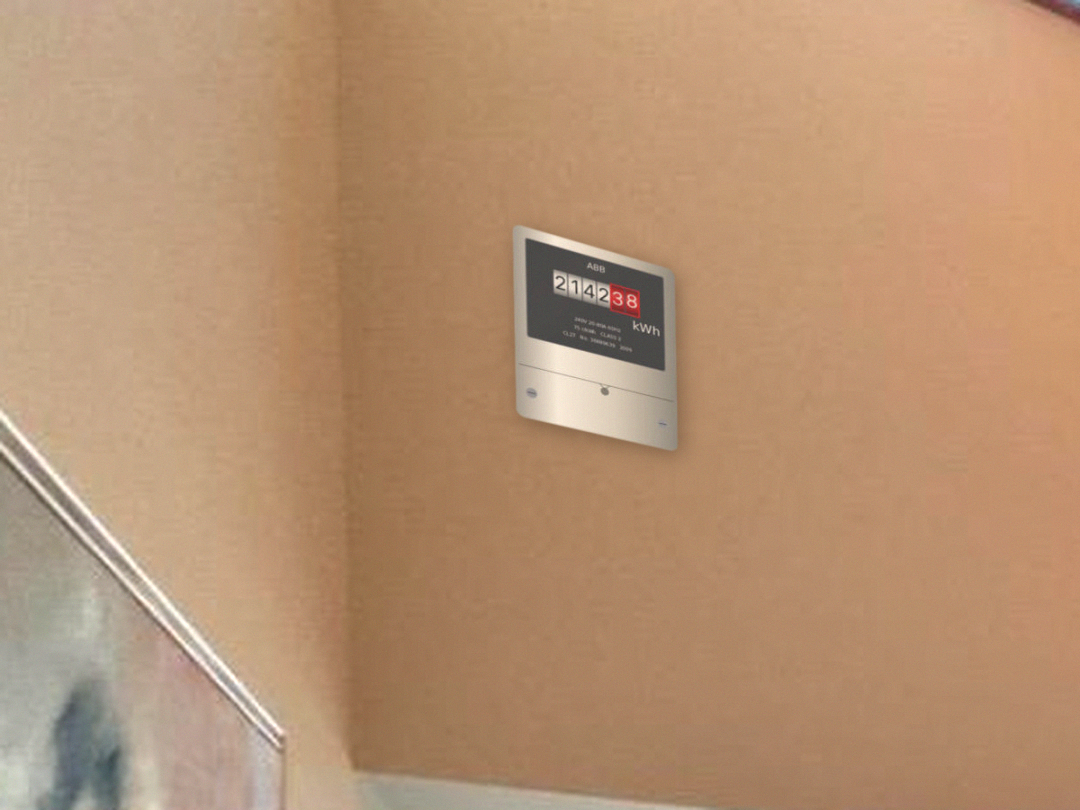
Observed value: 2142.38 kWh
